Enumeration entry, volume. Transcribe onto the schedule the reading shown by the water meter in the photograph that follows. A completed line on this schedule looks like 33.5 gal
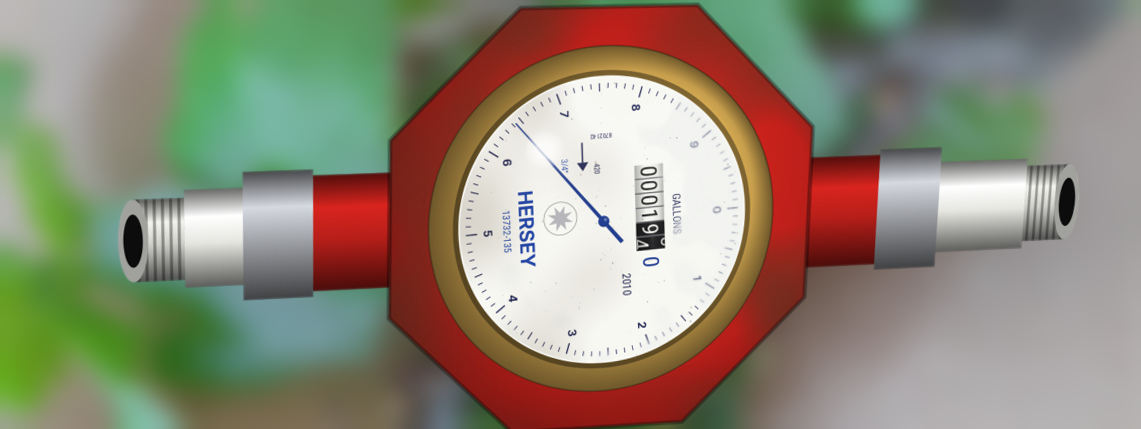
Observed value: 1936.4 gal
